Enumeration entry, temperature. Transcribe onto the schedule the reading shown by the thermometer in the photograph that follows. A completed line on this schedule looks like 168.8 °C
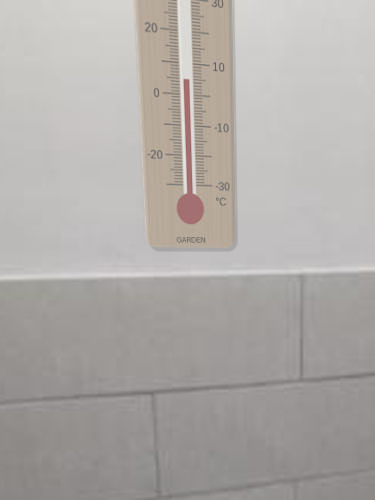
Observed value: 5 °C
